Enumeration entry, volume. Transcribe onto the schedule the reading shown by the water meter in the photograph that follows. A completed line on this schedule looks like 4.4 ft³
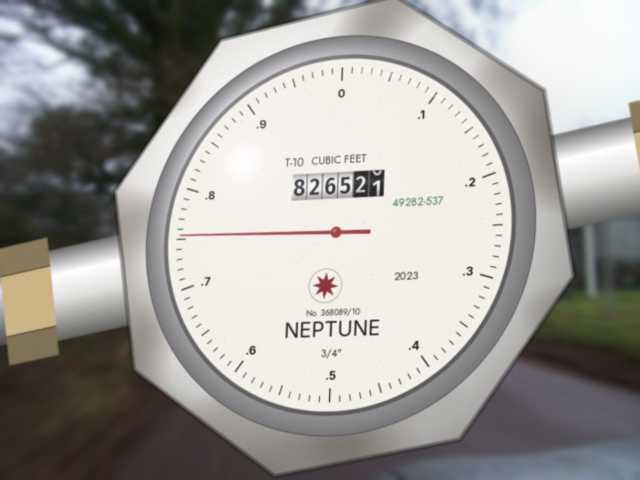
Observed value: 826520.75 ft³
